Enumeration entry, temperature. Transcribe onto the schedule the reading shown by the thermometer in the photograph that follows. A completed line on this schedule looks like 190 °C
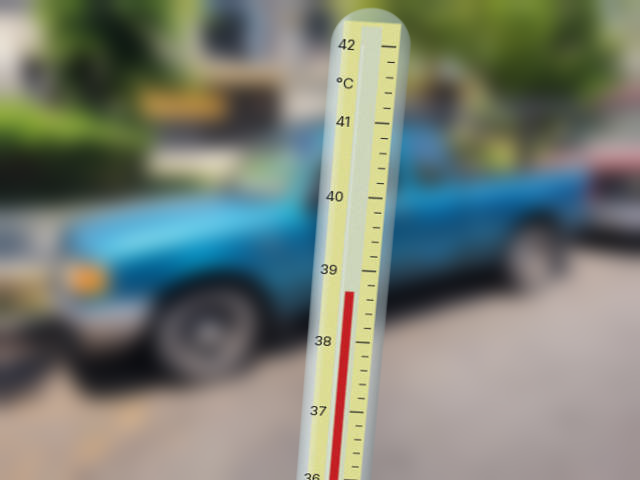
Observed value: 38.7 °C
